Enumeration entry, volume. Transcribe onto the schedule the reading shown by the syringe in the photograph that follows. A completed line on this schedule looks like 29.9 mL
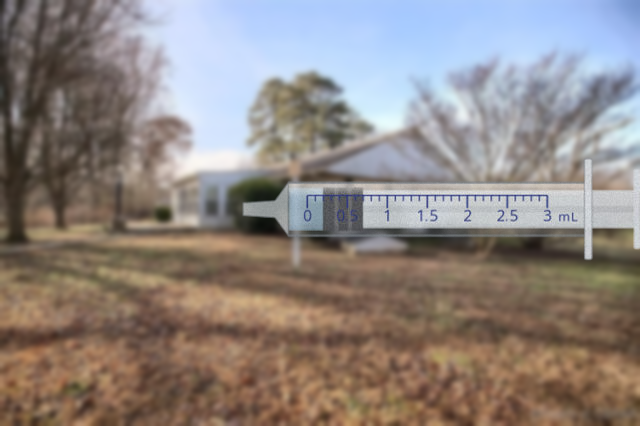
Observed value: 0.2 mL
